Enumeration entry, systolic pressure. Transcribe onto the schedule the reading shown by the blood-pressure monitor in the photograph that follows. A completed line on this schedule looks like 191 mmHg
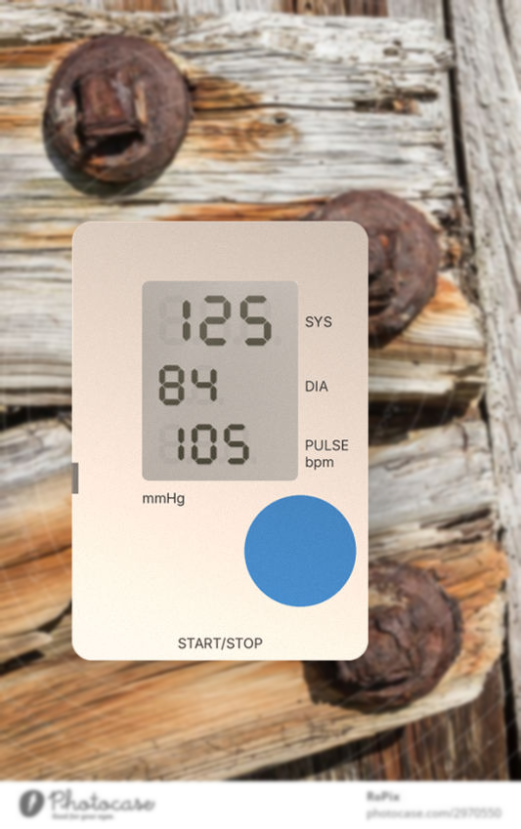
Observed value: 125 mmHg
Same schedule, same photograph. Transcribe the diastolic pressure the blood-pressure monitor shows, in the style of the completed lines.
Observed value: 84 mmHg
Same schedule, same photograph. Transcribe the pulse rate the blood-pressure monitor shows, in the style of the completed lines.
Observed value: 105 bpm
